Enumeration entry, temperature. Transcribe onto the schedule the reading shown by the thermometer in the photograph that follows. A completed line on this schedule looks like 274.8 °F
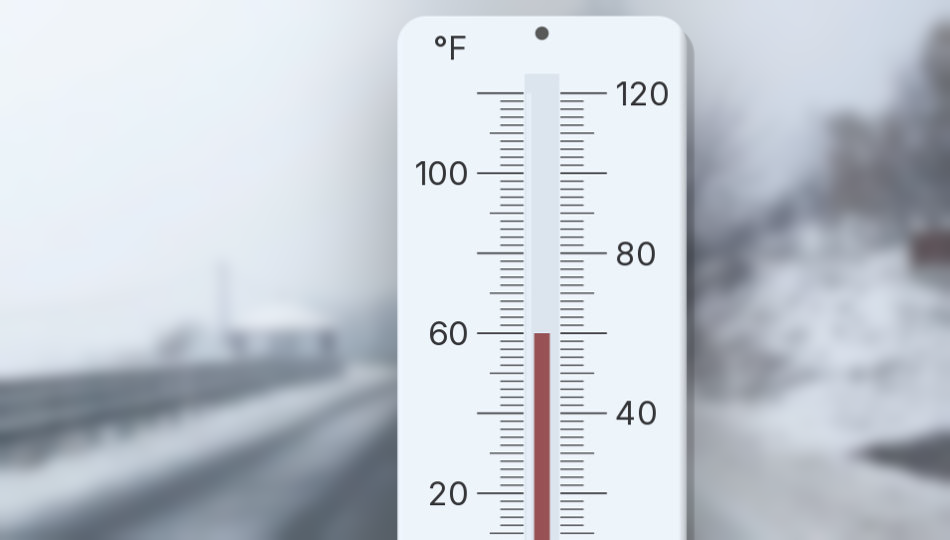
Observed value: 60 °F
